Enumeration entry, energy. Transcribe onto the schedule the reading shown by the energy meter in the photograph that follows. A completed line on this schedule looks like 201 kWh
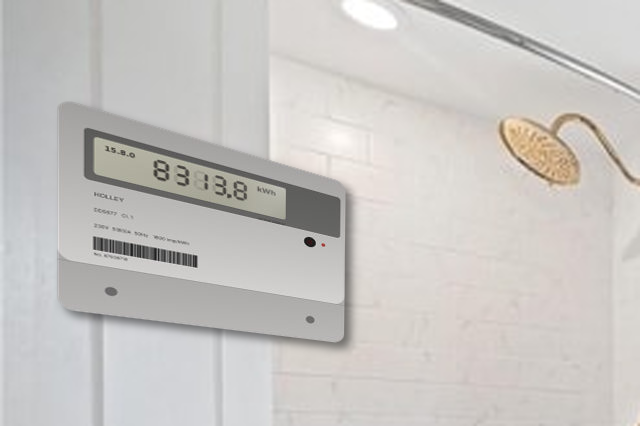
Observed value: 8313.8 kWh
